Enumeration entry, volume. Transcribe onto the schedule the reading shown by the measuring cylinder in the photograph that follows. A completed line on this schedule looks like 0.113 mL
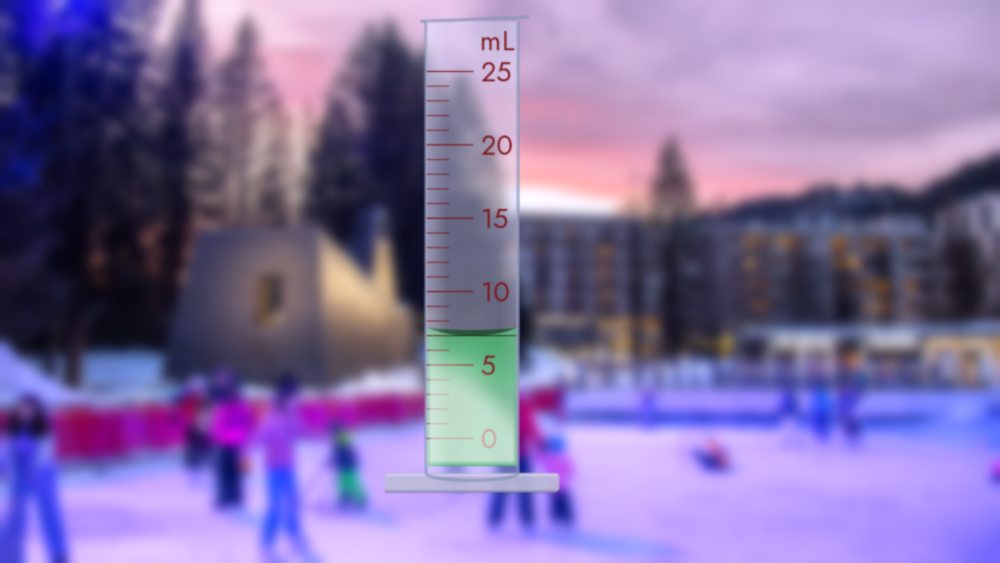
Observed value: 7 mL
